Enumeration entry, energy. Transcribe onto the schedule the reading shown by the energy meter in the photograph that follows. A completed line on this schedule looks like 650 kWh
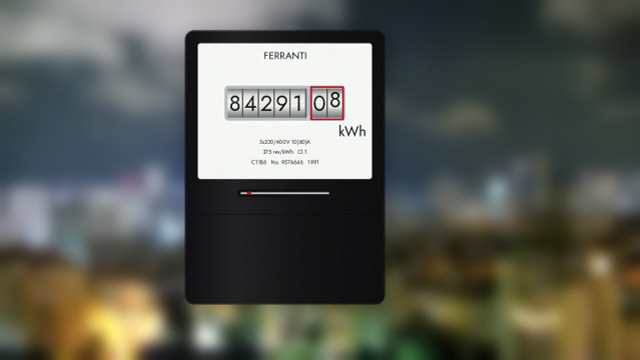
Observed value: 84291.08 kWh
